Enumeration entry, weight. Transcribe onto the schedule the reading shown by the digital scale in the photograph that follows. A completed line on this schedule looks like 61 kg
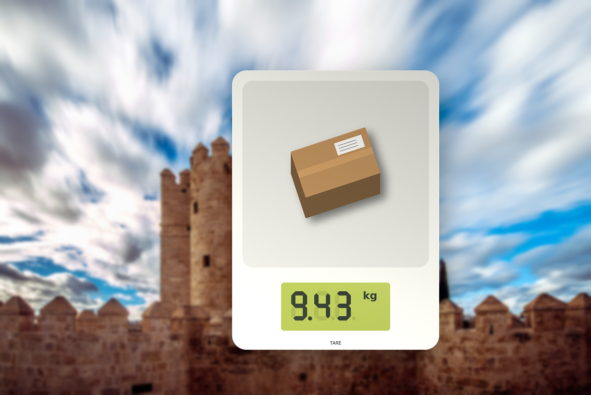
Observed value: 9.43 kg
